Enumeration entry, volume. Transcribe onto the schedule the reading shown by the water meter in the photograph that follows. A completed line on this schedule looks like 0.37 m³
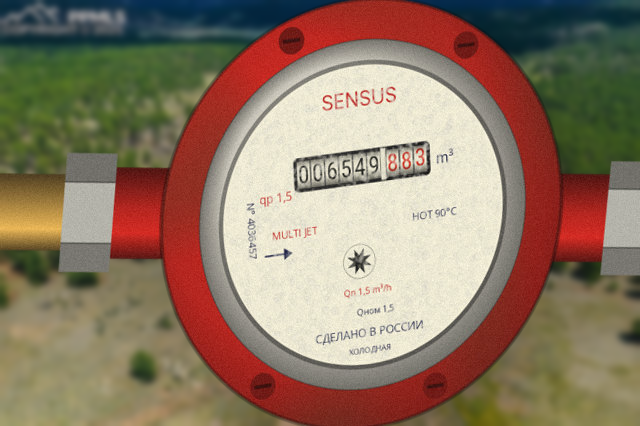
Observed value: 6549.883 m³
